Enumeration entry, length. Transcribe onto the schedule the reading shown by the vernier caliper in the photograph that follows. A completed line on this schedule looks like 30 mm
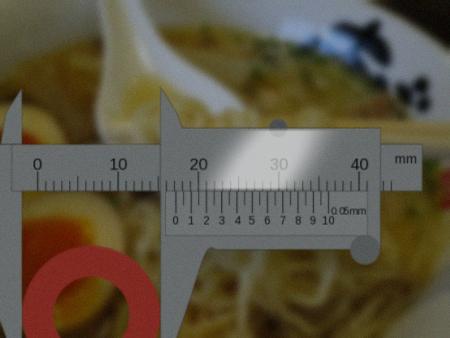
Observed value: 17.2 mm
